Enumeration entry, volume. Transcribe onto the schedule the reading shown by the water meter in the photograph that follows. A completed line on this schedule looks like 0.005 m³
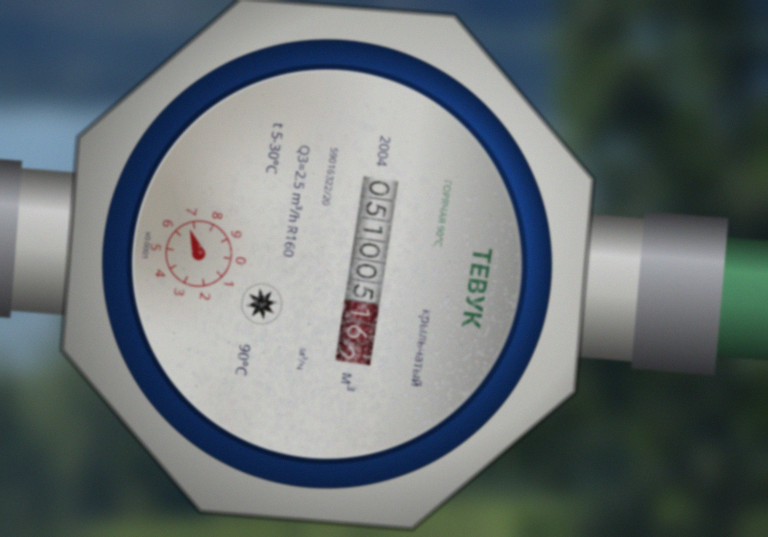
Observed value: 51005.1616 m³
